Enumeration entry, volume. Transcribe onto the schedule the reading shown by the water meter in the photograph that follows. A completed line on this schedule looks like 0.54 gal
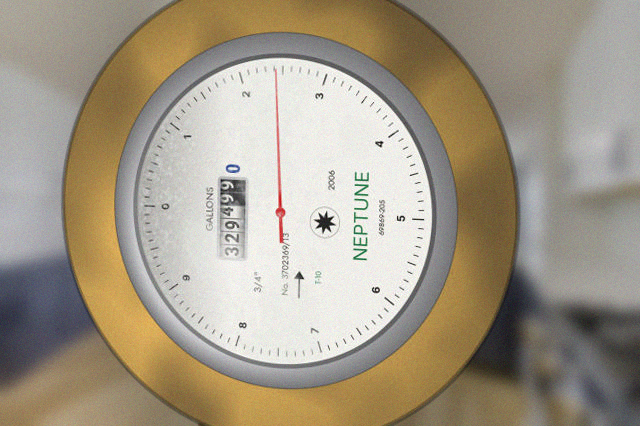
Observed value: 3294992.4 gal
